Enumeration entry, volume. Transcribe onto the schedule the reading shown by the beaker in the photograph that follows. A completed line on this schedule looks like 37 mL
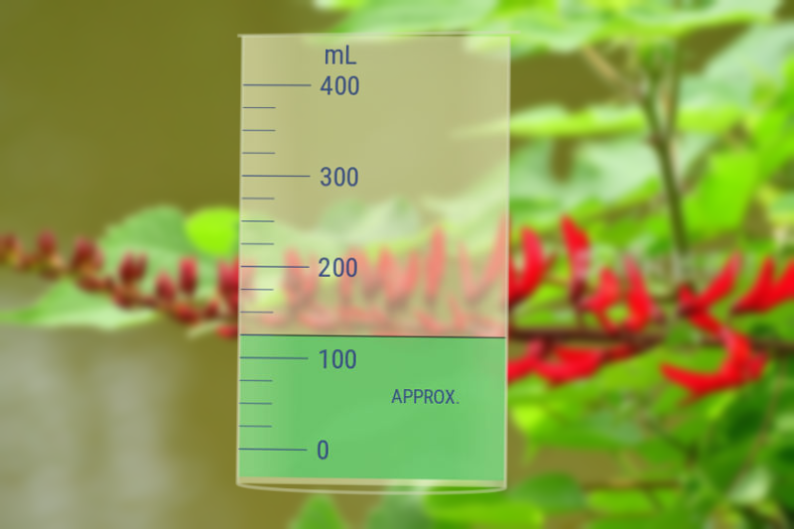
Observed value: 125 mL
